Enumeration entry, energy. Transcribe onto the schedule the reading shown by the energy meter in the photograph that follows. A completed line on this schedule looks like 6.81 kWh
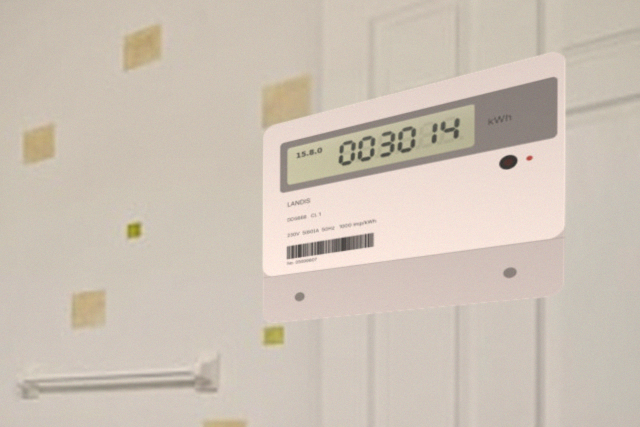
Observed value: 3014 kWh
